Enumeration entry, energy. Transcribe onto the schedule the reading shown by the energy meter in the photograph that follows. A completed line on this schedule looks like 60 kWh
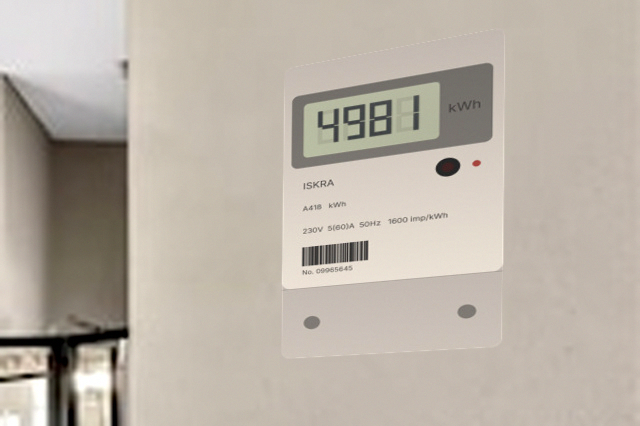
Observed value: 4981 kWh
